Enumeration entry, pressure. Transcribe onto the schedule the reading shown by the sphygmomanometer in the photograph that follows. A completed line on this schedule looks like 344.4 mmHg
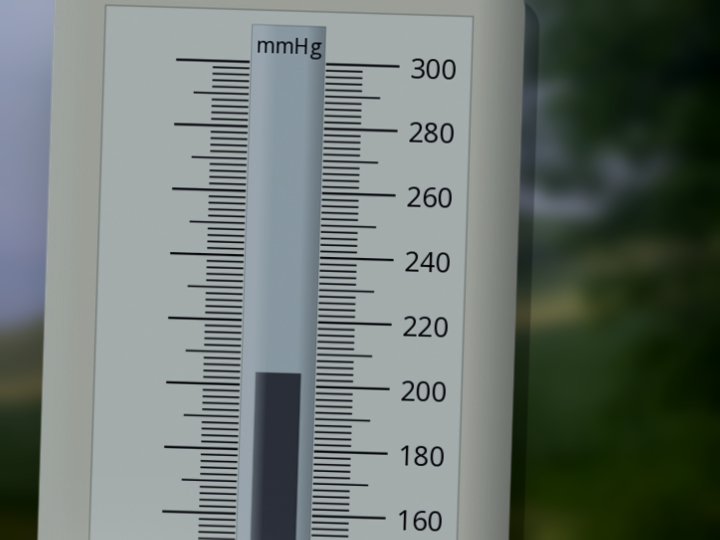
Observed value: 204 mmHg
